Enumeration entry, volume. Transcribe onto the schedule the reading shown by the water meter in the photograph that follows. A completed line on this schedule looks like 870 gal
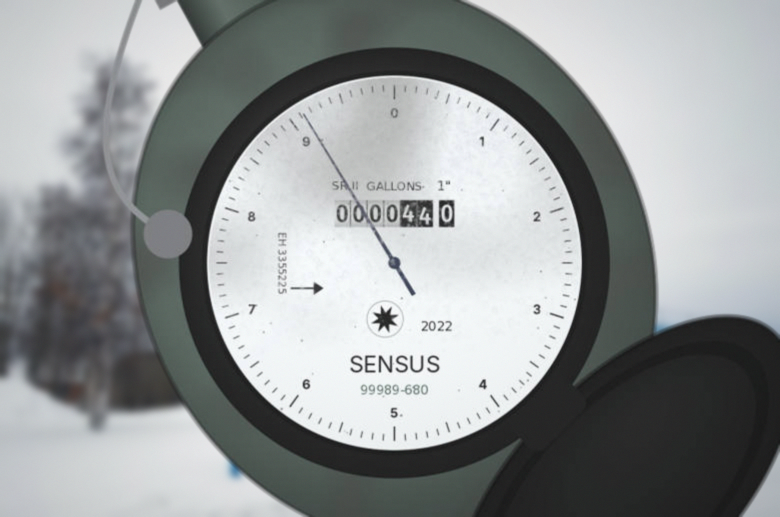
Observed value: 439.1 gal
